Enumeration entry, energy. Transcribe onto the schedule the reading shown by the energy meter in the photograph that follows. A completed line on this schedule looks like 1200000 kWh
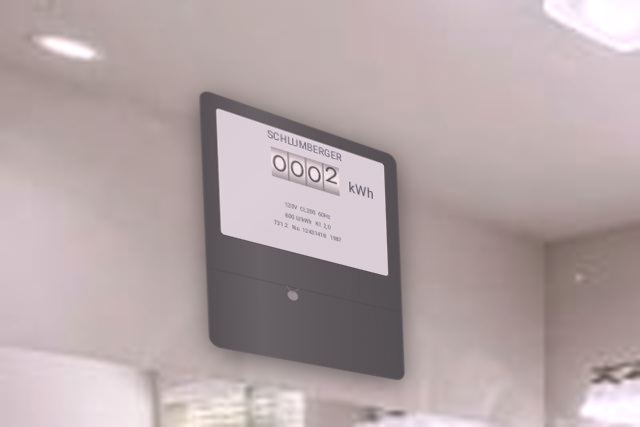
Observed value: 2 kWh
